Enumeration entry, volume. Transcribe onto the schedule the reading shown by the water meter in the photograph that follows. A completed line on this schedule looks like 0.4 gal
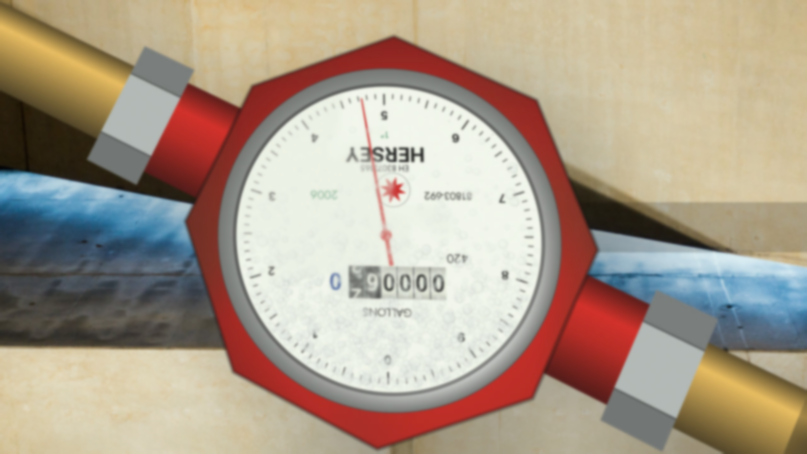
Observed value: 624.7 gal
